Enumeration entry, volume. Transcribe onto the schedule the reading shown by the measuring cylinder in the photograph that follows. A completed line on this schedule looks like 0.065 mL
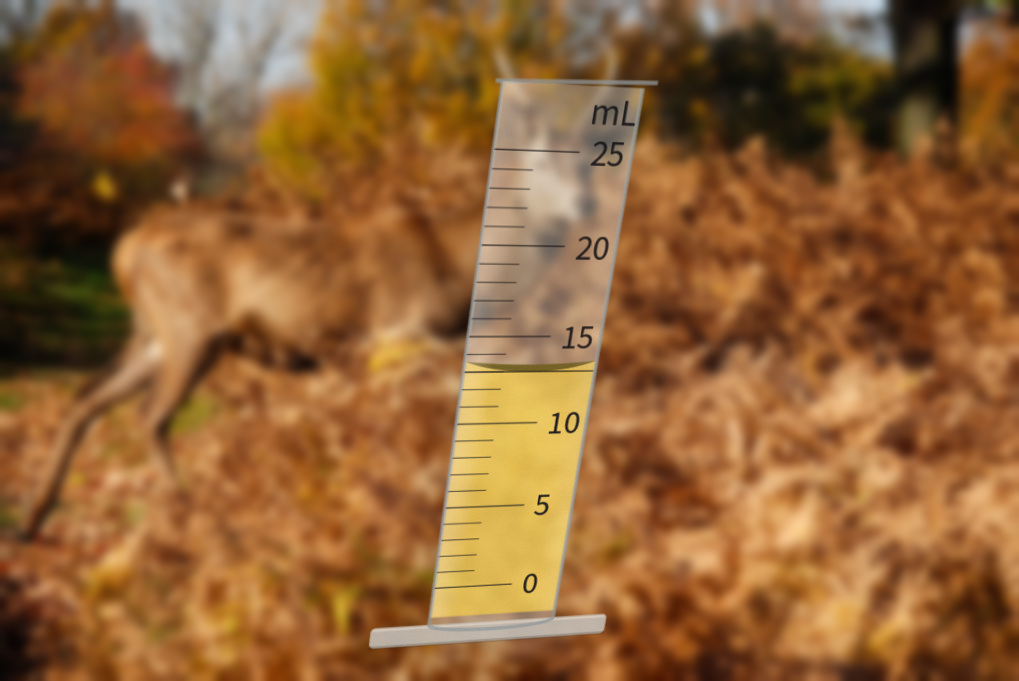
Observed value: 13 mL
